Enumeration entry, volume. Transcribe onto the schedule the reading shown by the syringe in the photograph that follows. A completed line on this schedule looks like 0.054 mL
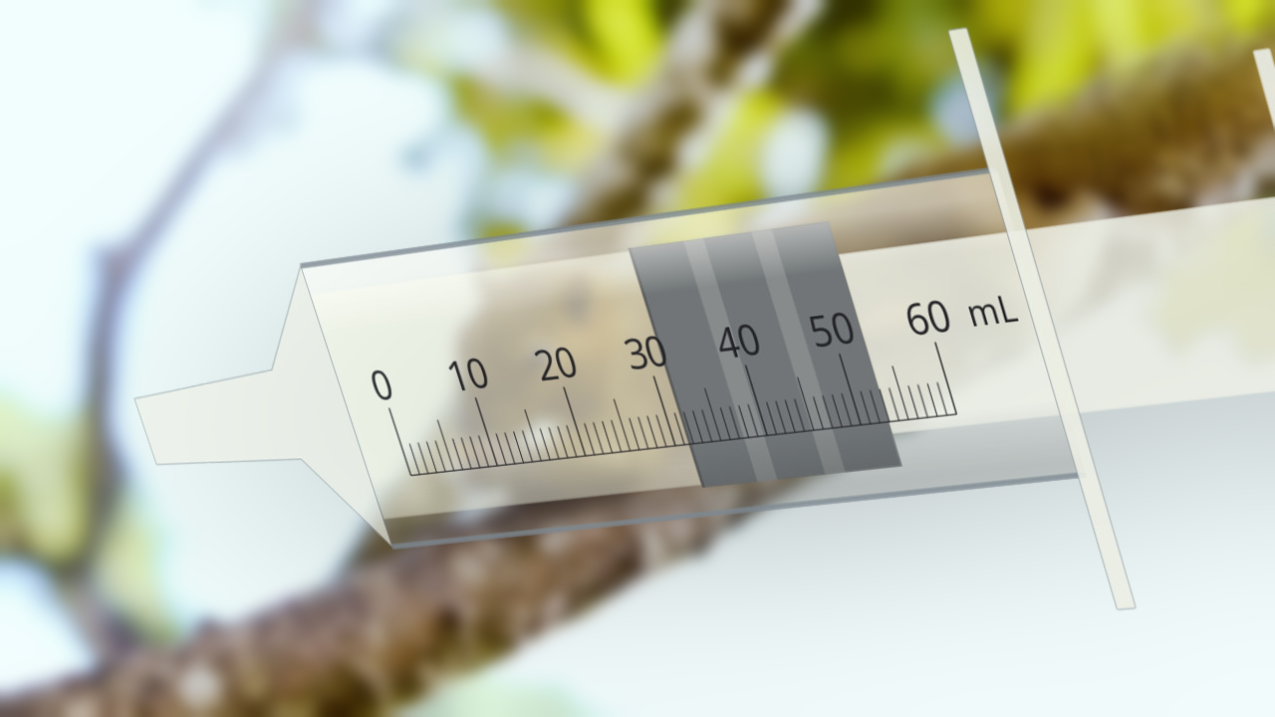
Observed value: 31.5 mL
